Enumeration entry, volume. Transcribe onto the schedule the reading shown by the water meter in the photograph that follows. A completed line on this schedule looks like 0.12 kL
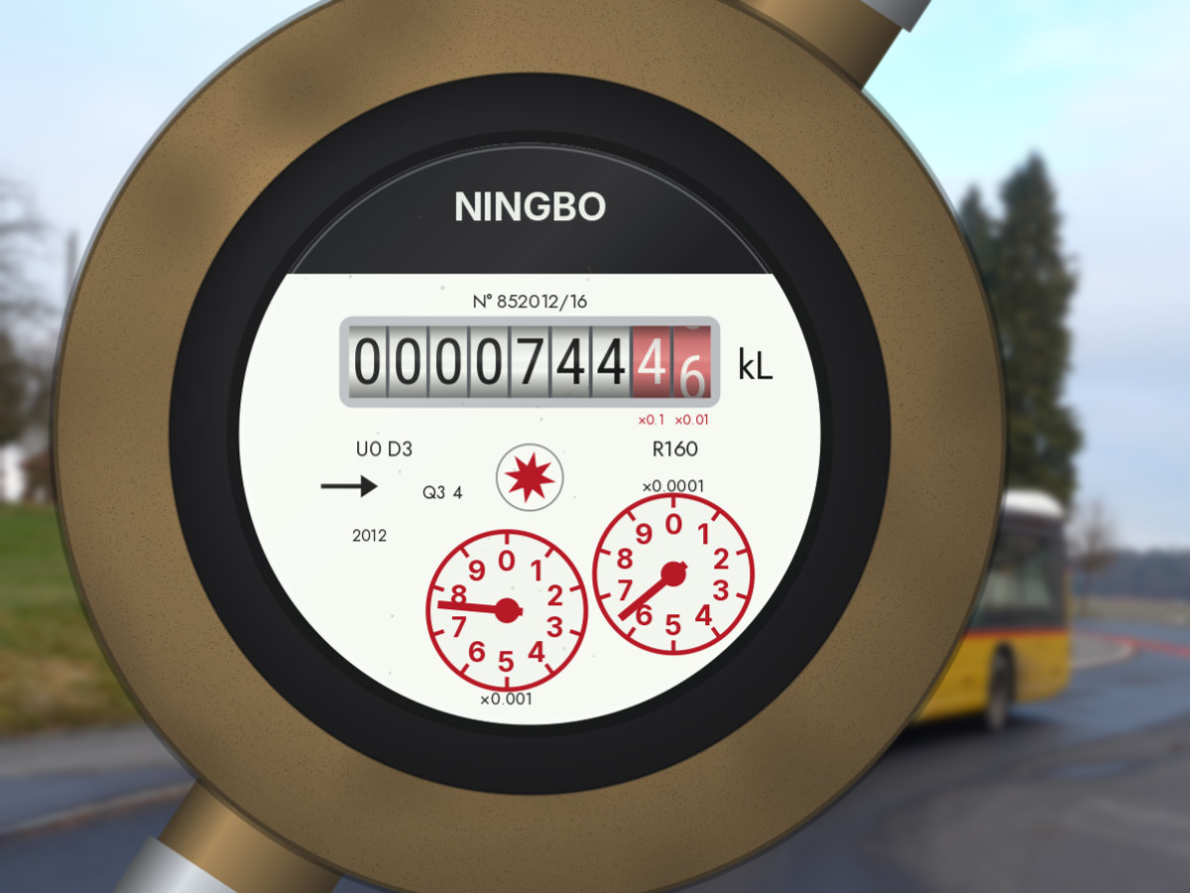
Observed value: 744.4576 kL
